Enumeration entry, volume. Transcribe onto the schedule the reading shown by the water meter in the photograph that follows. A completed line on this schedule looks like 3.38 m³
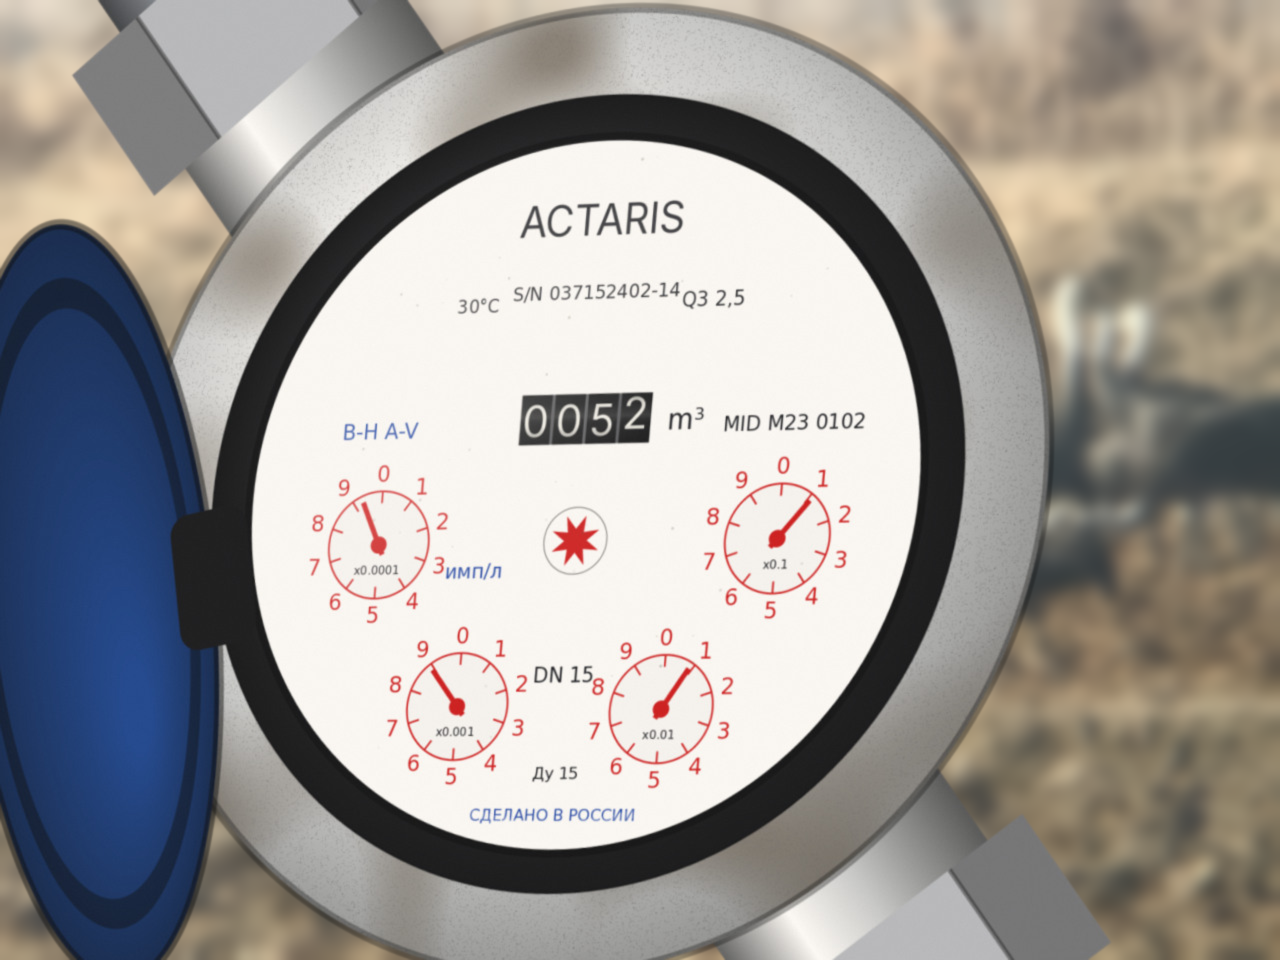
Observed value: 52.1089 m³
